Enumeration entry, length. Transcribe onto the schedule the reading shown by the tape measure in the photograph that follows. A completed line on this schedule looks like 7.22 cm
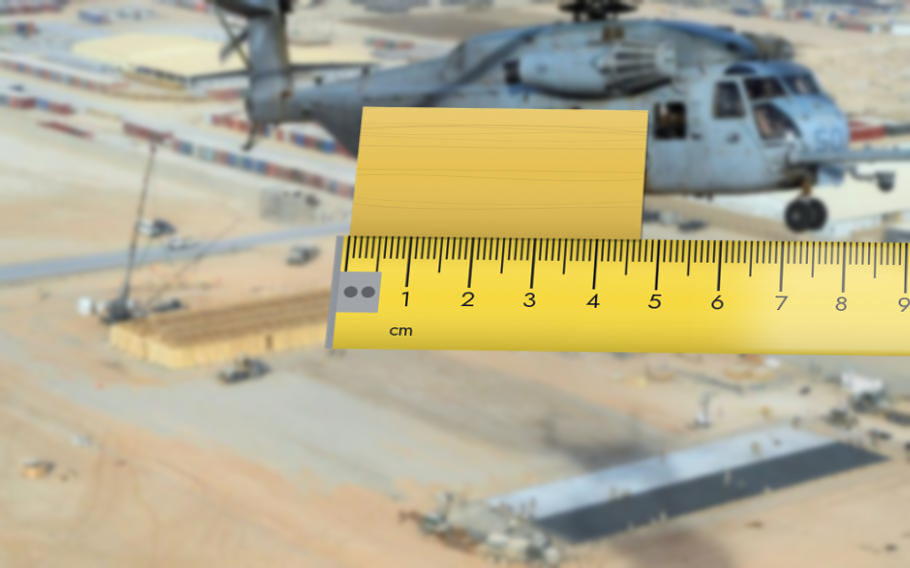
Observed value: 4.7 cm
